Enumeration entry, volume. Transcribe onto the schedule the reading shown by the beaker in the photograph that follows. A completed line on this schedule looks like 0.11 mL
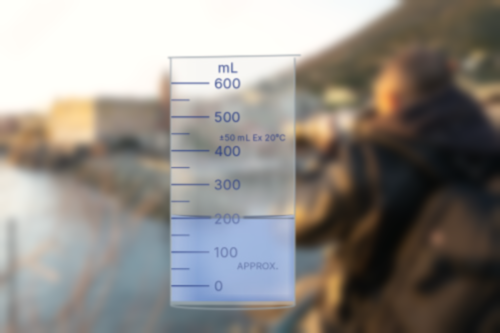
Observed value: 200 mL
